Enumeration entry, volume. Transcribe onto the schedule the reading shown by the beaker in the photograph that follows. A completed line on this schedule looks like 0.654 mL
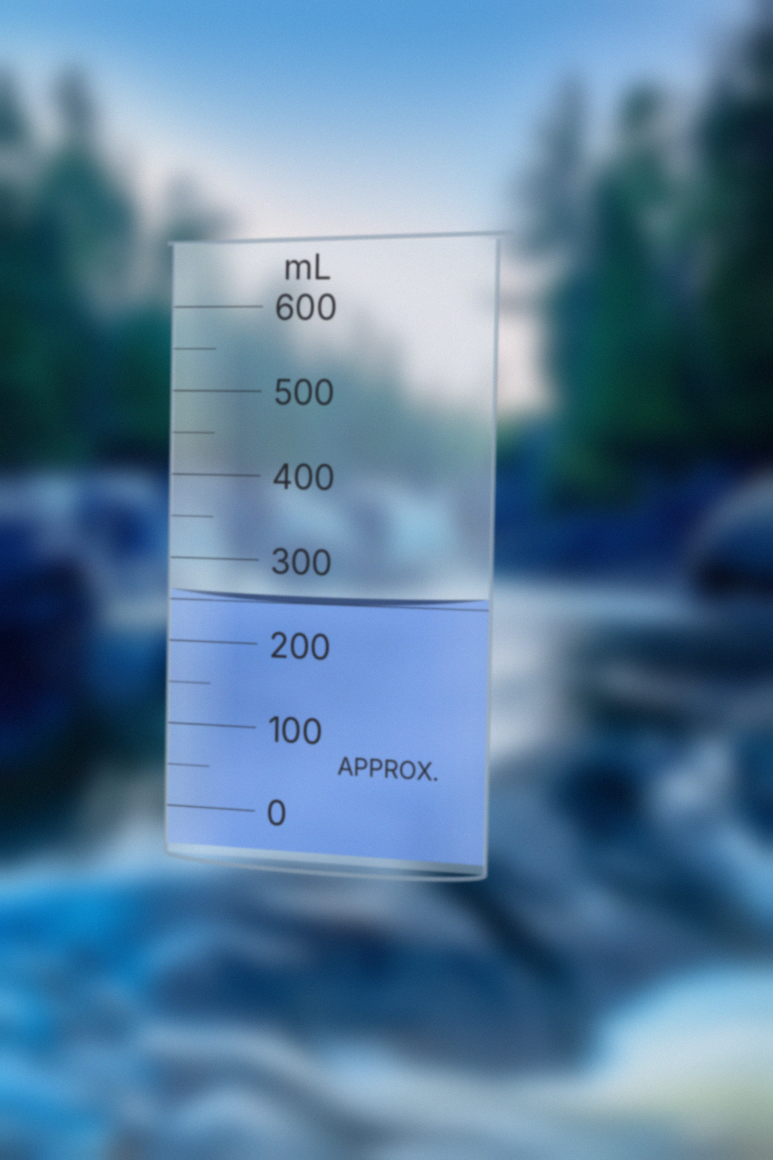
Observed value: 250 mL
